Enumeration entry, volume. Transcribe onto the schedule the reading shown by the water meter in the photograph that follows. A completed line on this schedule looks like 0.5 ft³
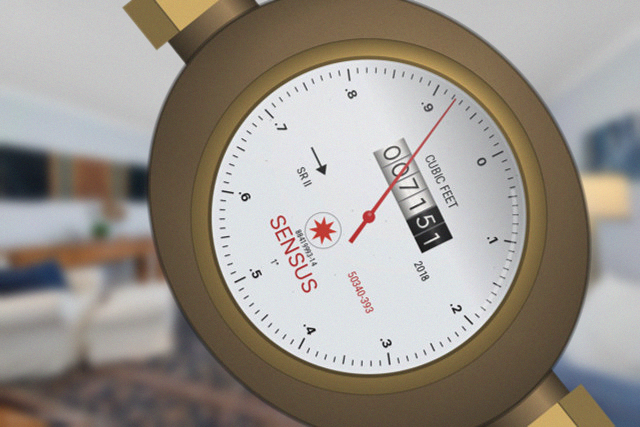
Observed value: 7150.92 ft³
